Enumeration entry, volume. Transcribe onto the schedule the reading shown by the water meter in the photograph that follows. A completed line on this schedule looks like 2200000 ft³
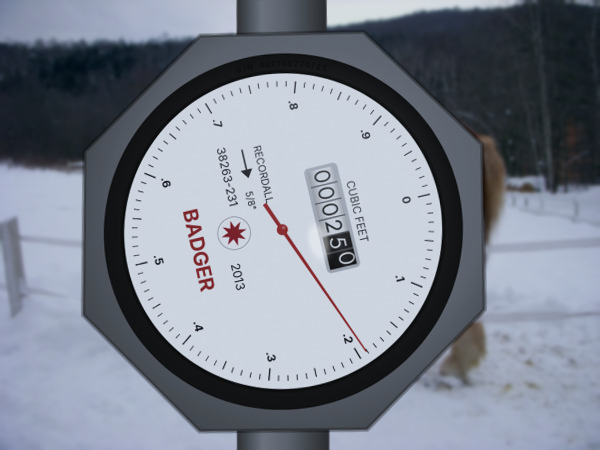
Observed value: 250.19 ft³
